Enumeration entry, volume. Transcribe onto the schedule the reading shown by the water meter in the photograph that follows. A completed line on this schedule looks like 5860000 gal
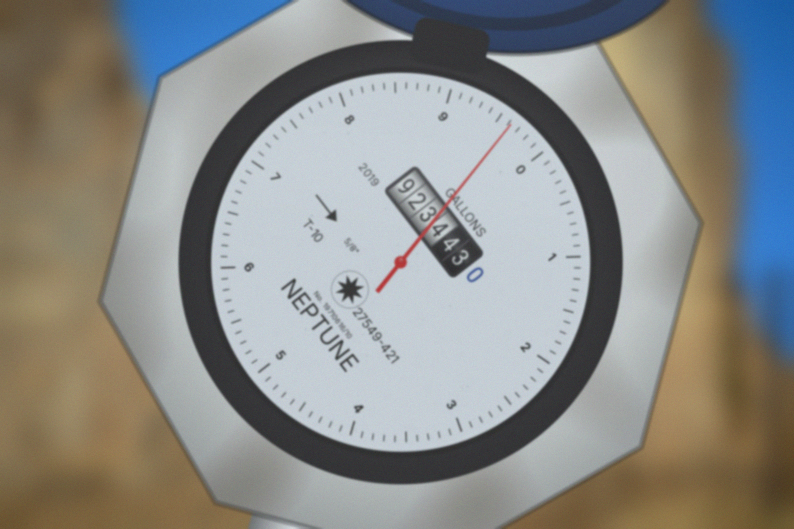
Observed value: 9234429.6 gal
